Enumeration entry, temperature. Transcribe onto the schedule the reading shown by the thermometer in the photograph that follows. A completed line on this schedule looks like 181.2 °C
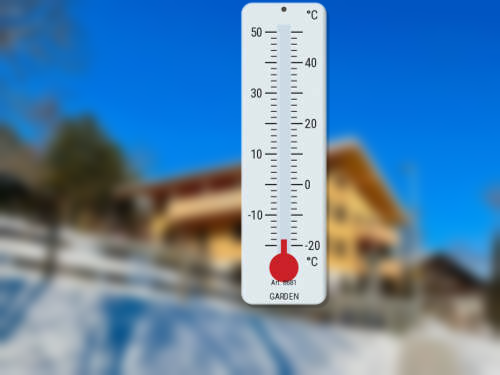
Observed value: -18 °C
